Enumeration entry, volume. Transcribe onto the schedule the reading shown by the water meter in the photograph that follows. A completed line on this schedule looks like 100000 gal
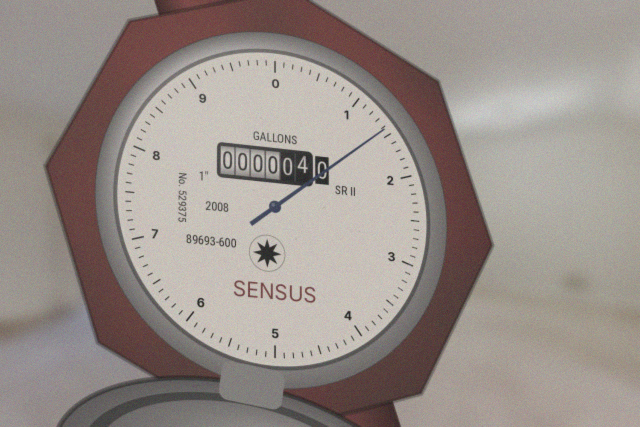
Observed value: 41.4 gal
